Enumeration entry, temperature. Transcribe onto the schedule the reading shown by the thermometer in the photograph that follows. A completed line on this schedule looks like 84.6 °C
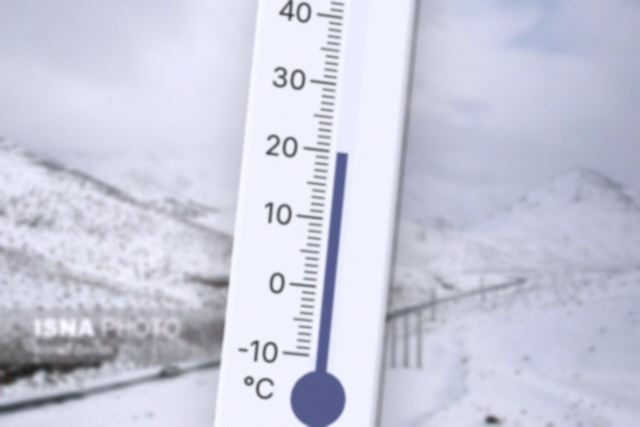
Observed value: 20 °C
